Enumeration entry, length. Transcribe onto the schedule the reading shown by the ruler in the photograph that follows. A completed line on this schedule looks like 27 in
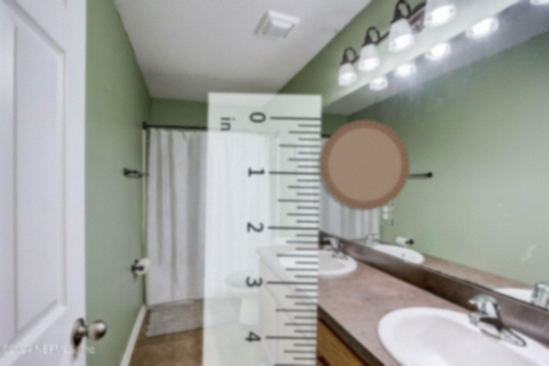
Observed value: 1.625 in
